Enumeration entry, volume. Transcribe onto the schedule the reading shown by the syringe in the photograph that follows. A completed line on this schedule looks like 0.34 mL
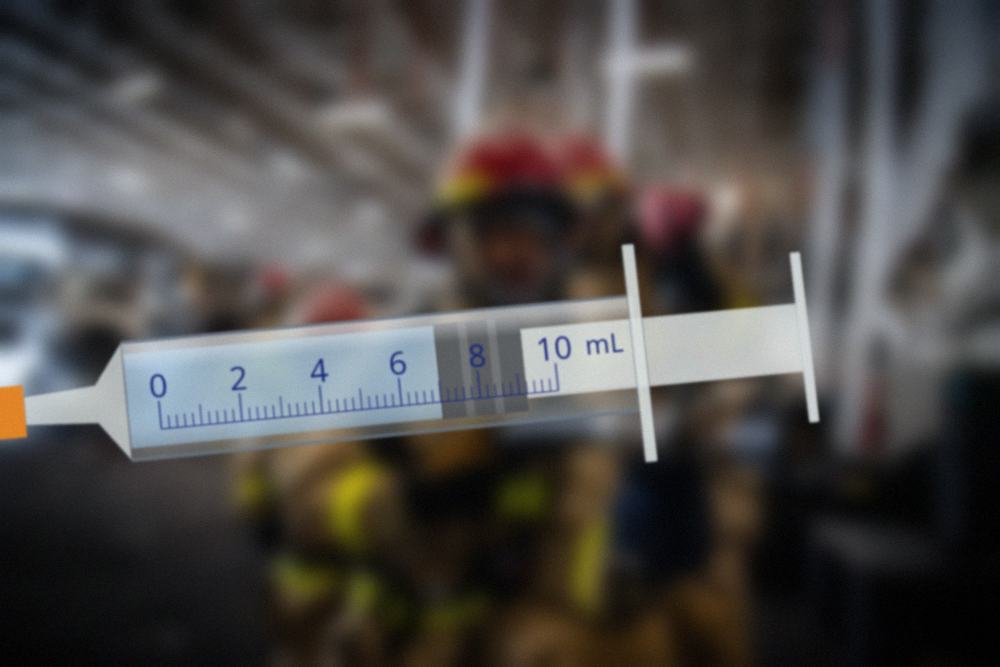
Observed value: 7 mL
